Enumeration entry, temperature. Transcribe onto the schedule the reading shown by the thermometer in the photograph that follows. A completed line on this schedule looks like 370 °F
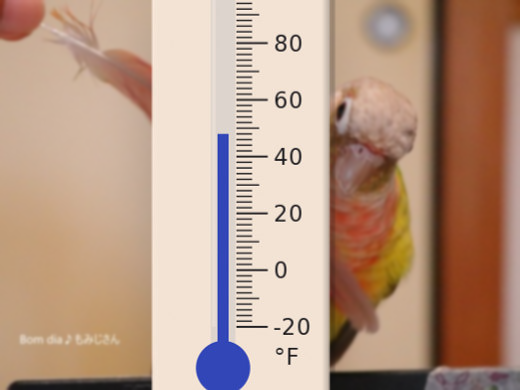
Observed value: 48 °F
